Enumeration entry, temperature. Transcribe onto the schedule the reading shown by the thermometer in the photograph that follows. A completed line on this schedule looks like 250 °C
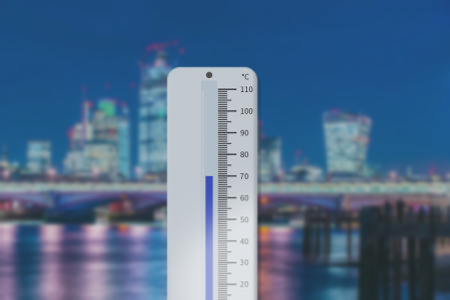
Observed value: 70 °C
